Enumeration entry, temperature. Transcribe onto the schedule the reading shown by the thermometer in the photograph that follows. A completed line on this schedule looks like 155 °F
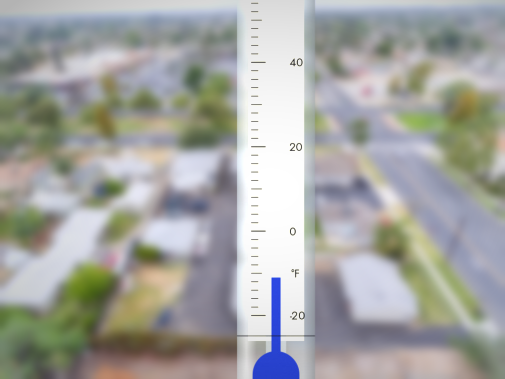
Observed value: -11 °F
